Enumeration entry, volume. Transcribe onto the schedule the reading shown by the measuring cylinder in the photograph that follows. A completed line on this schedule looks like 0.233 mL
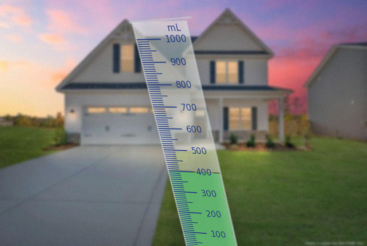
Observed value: 400 mL
